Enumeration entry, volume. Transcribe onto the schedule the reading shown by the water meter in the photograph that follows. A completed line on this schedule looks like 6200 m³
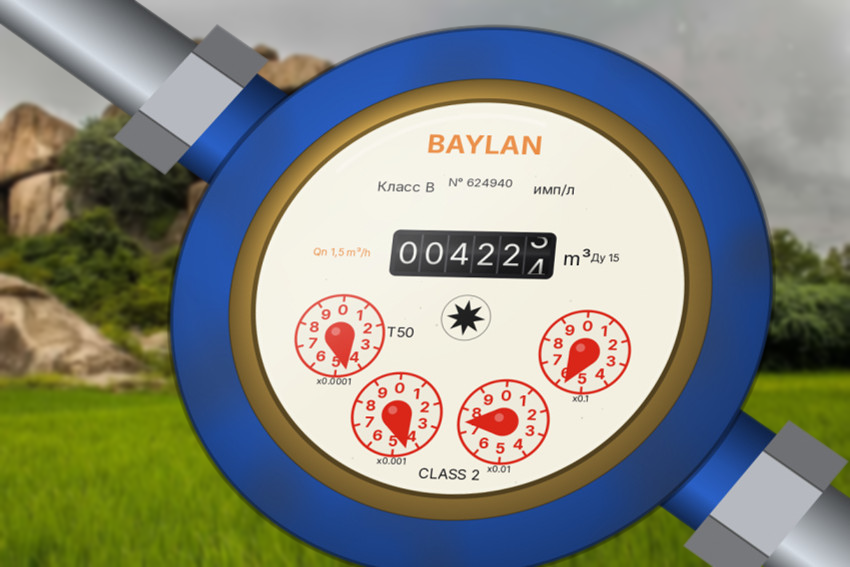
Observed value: 4223.5744 m³
